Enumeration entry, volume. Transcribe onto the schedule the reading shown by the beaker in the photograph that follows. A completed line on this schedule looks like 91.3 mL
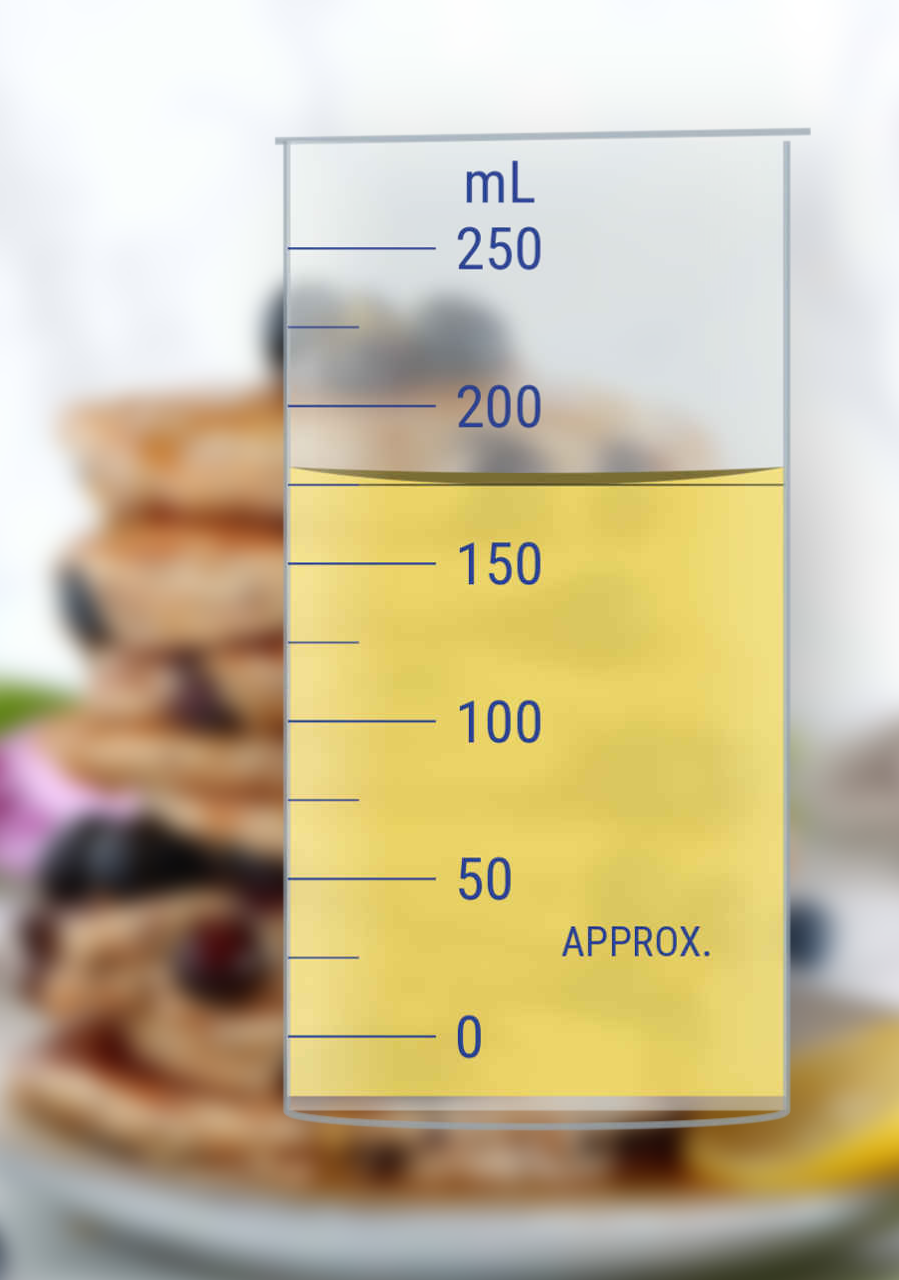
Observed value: 175 mL
